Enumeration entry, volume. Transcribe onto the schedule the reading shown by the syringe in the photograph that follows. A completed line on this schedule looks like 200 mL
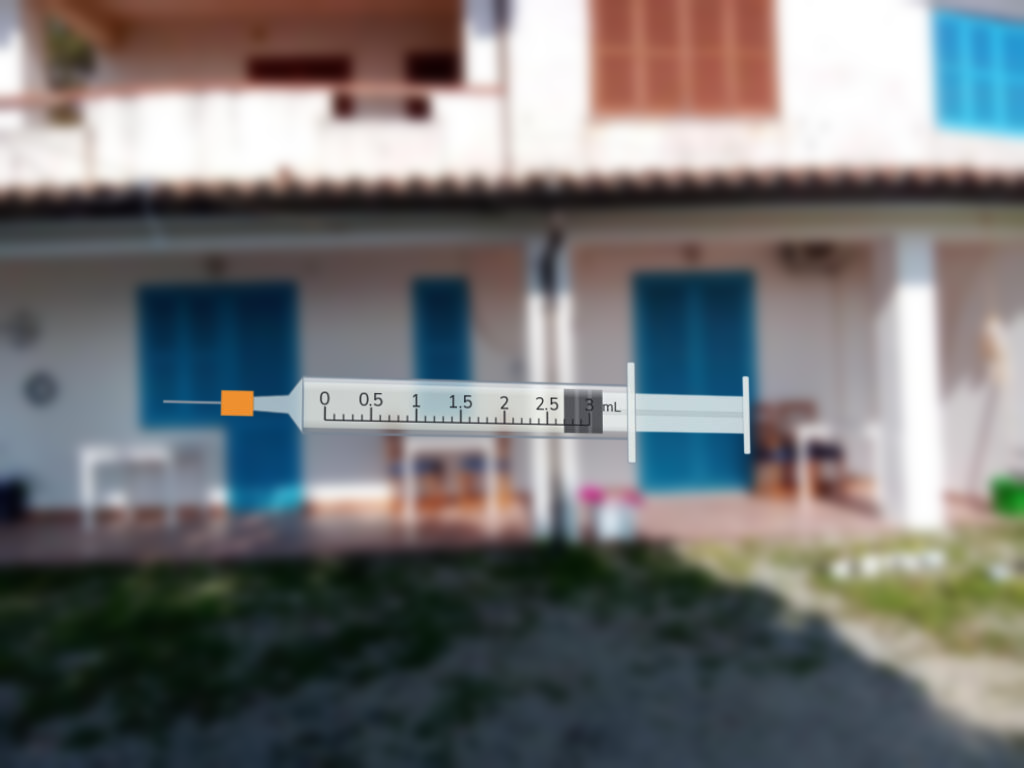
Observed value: 2.7 mL
